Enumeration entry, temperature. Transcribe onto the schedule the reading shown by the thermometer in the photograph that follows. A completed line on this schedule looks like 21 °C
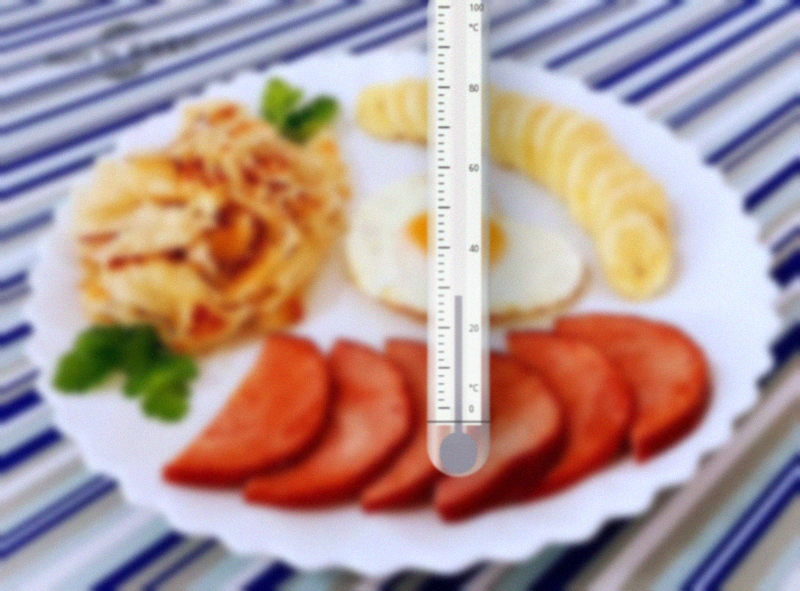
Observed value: 28 °C
